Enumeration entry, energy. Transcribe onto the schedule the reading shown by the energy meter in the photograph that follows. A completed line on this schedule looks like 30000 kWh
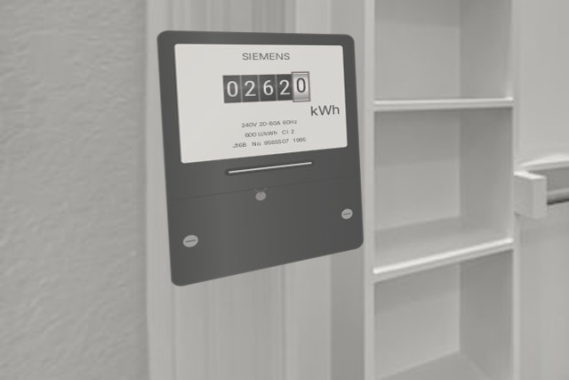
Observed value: 262.0 kWh
